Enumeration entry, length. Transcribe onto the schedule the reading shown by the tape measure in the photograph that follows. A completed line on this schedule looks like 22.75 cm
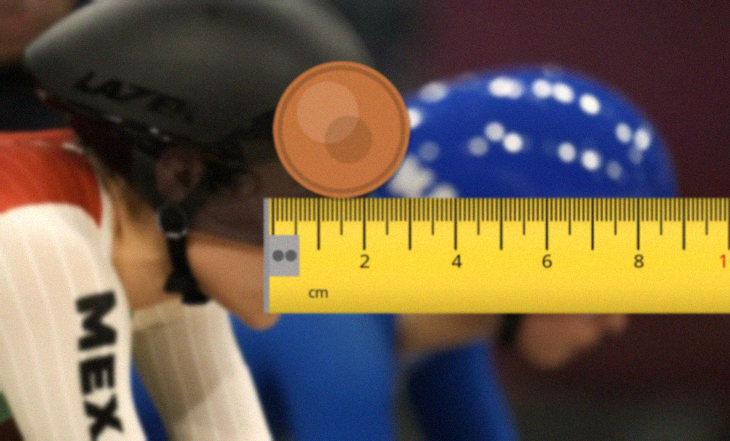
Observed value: 3 cm
